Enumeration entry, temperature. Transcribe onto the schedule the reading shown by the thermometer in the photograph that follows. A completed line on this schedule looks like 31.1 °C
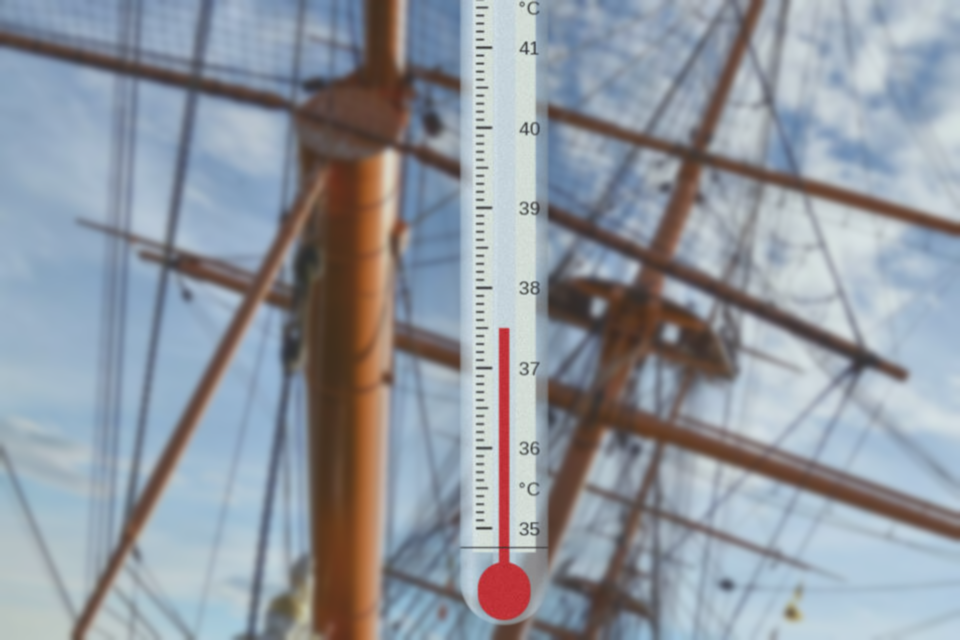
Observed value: 37.5 °C
